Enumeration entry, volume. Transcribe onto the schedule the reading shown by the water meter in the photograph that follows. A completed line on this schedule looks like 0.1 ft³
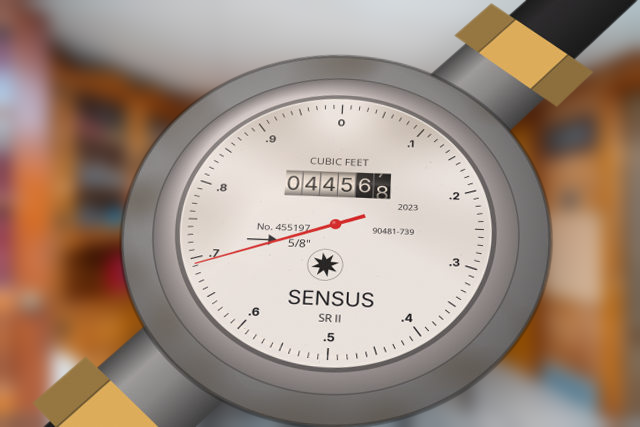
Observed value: 44567.69 ft³
